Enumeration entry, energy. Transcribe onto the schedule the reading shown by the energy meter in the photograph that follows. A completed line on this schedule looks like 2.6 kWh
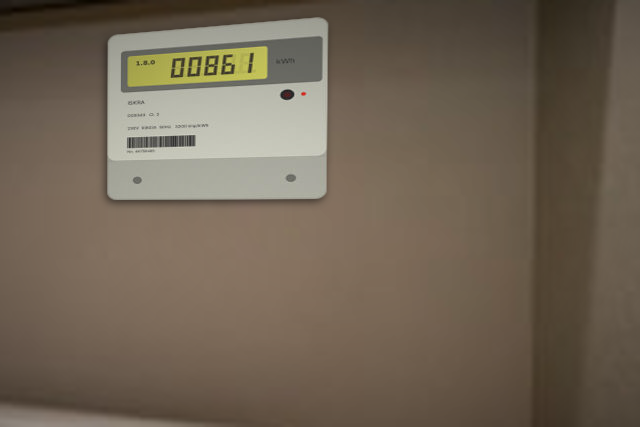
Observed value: 861 kWh
